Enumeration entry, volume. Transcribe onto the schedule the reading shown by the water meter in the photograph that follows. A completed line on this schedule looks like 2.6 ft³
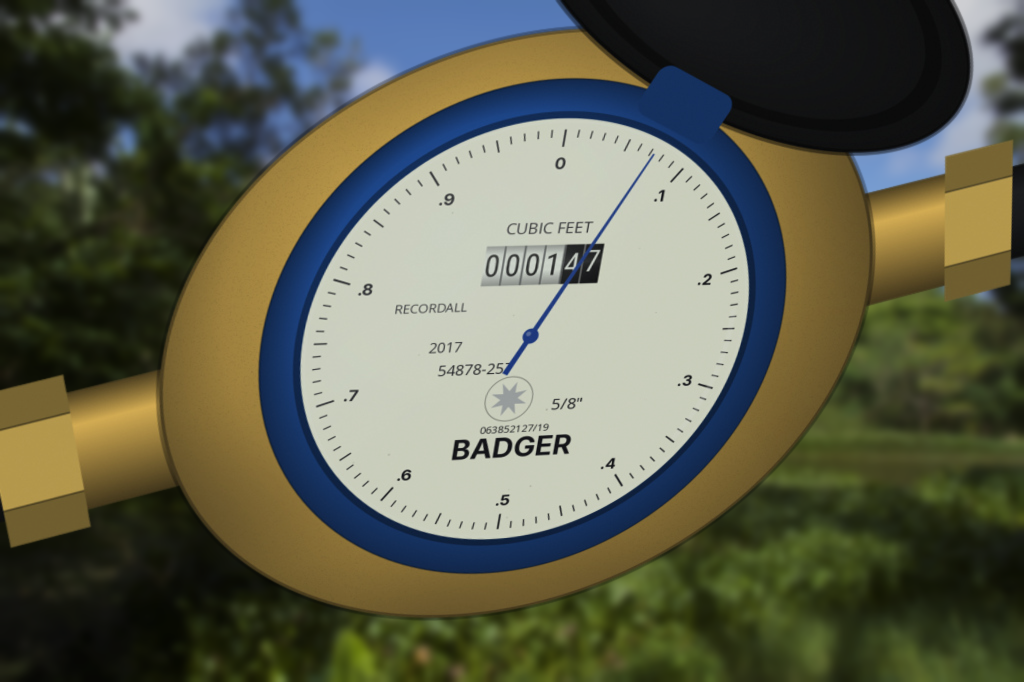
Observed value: 147.07 ft³
